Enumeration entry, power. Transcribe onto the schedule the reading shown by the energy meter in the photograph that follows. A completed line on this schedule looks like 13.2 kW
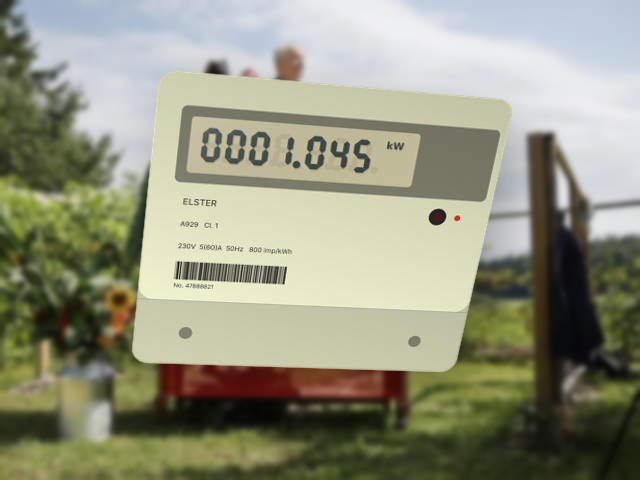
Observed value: 1.045 kW
